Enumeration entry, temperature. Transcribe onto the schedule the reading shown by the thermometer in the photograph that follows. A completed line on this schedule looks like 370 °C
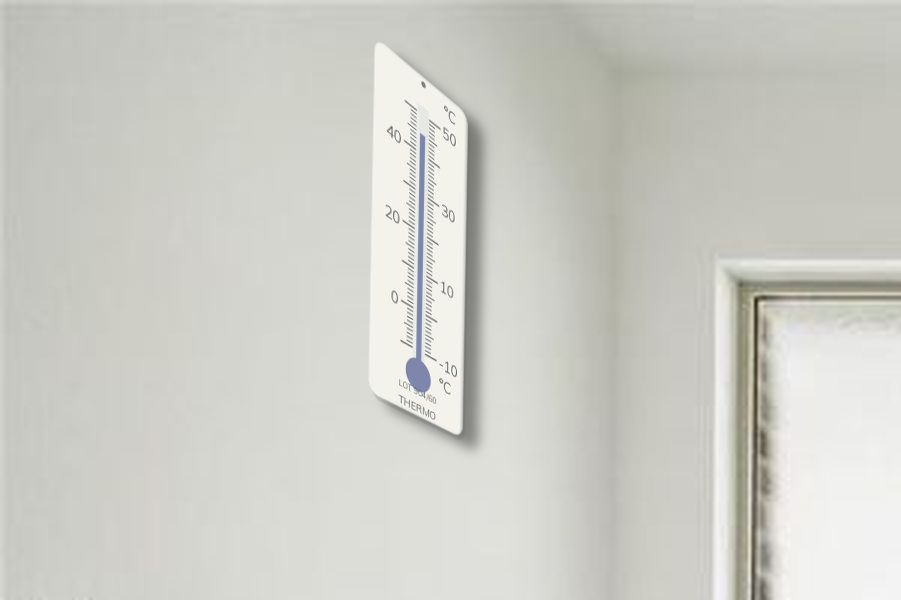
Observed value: 45 °C
